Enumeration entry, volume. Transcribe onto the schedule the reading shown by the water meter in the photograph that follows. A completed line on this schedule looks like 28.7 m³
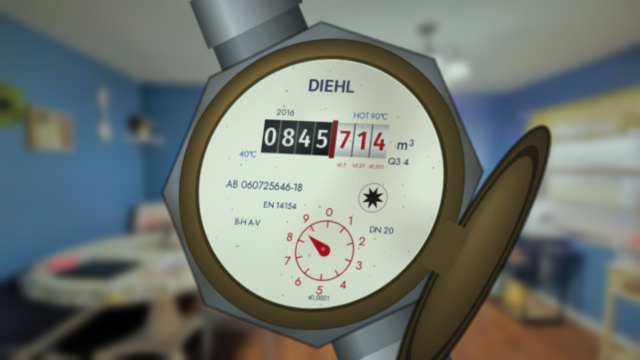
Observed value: 845.7148 m³
